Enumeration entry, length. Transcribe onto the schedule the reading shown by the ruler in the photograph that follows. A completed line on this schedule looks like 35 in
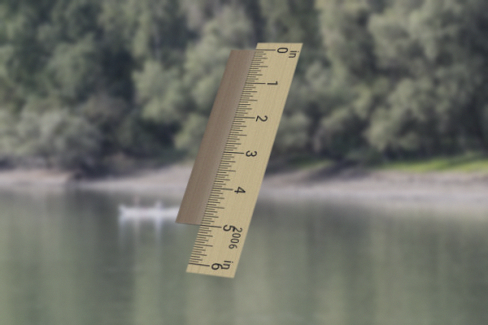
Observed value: 5 in
